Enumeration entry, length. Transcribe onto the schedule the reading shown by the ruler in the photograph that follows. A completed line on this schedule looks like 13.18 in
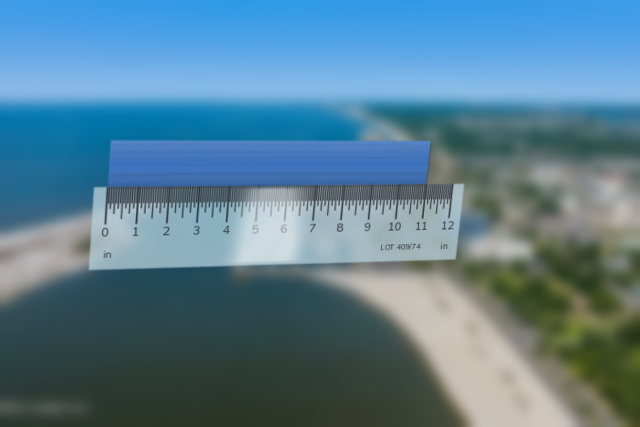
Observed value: 11 in
